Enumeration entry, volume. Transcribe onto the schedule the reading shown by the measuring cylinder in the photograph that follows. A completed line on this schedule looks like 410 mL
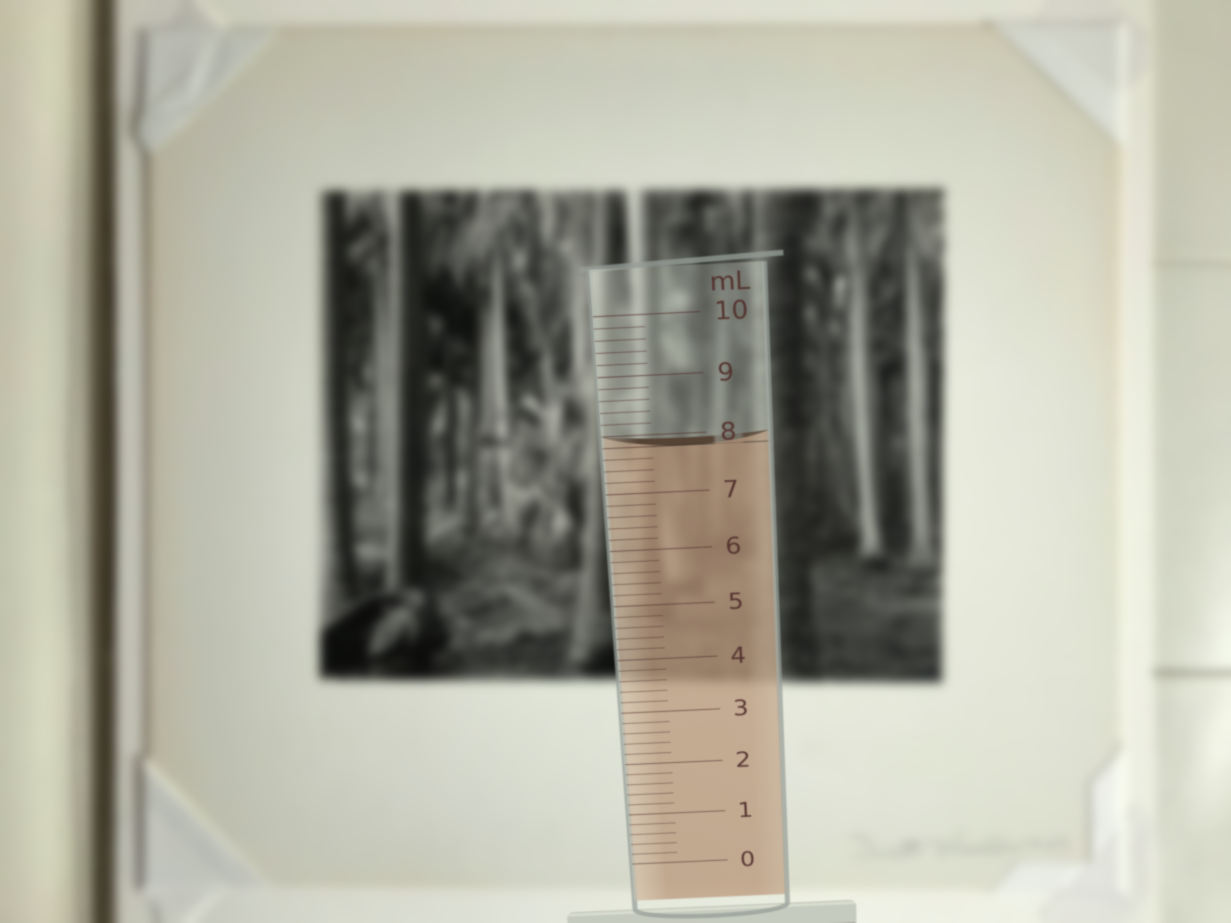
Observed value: 7.8 mL
